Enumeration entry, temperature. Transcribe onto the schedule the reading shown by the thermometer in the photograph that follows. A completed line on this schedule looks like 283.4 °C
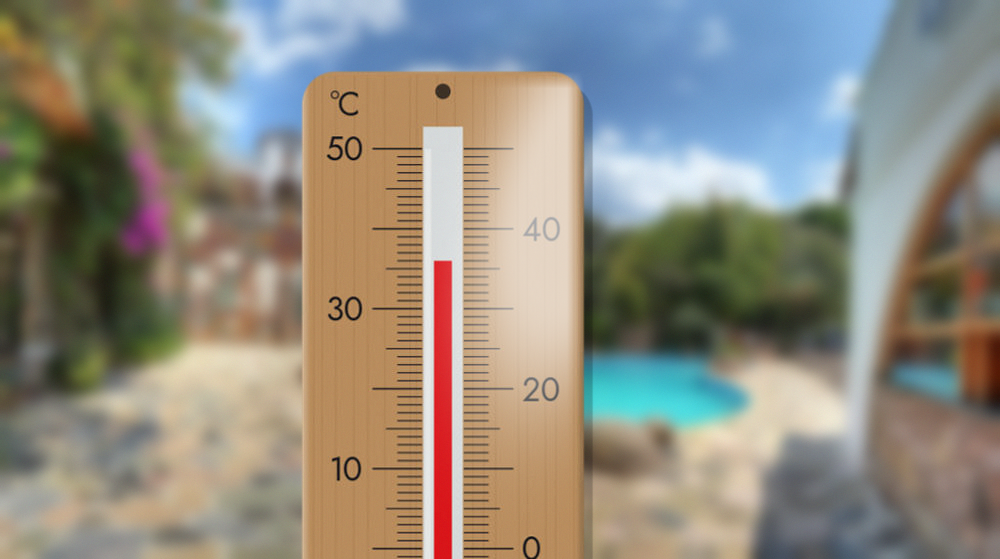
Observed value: 36 °C
